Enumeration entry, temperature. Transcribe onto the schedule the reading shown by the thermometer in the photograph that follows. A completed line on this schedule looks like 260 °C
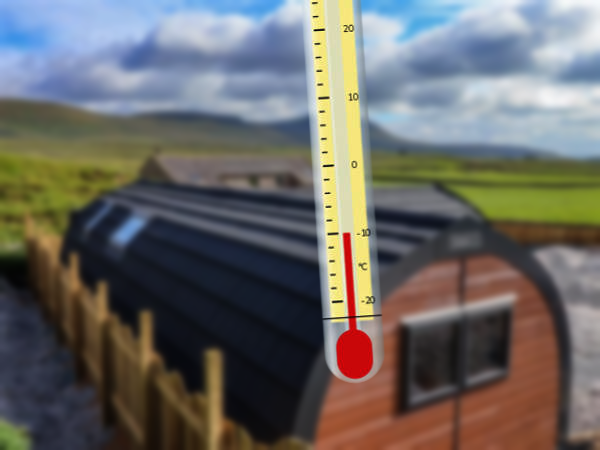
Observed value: -10 °C
